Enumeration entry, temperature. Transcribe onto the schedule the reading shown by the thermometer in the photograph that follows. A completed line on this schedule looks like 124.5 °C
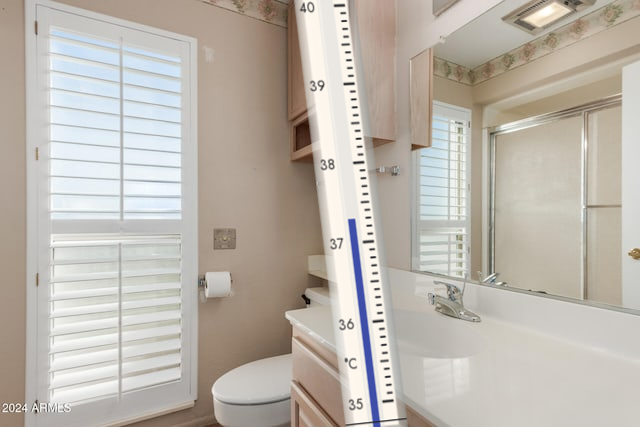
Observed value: 37.3 °C
